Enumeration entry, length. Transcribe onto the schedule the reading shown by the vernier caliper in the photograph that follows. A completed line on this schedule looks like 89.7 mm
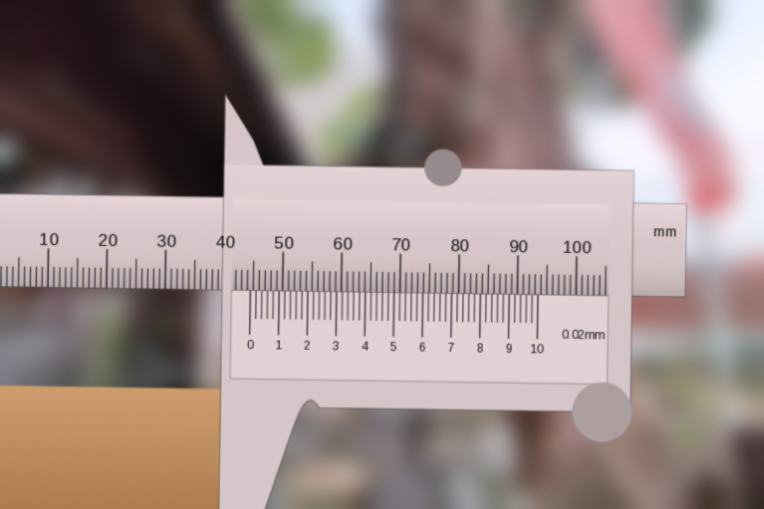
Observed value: 44.5 mm
